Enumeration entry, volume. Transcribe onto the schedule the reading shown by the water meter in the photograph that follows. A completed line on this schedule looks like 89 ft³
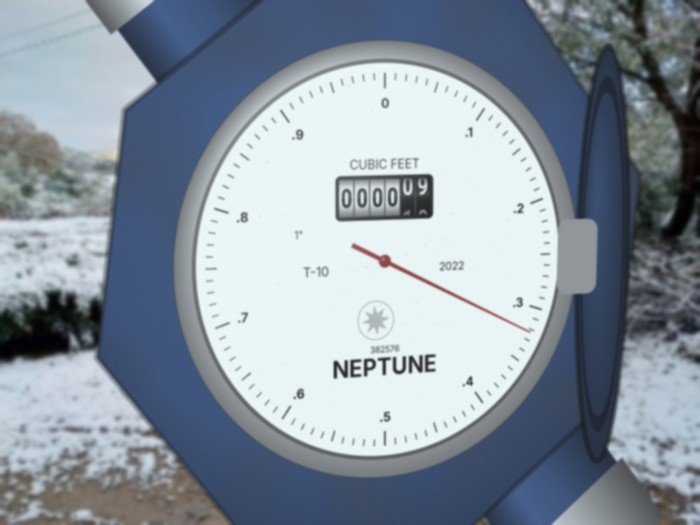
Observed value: 9.32 ft³
